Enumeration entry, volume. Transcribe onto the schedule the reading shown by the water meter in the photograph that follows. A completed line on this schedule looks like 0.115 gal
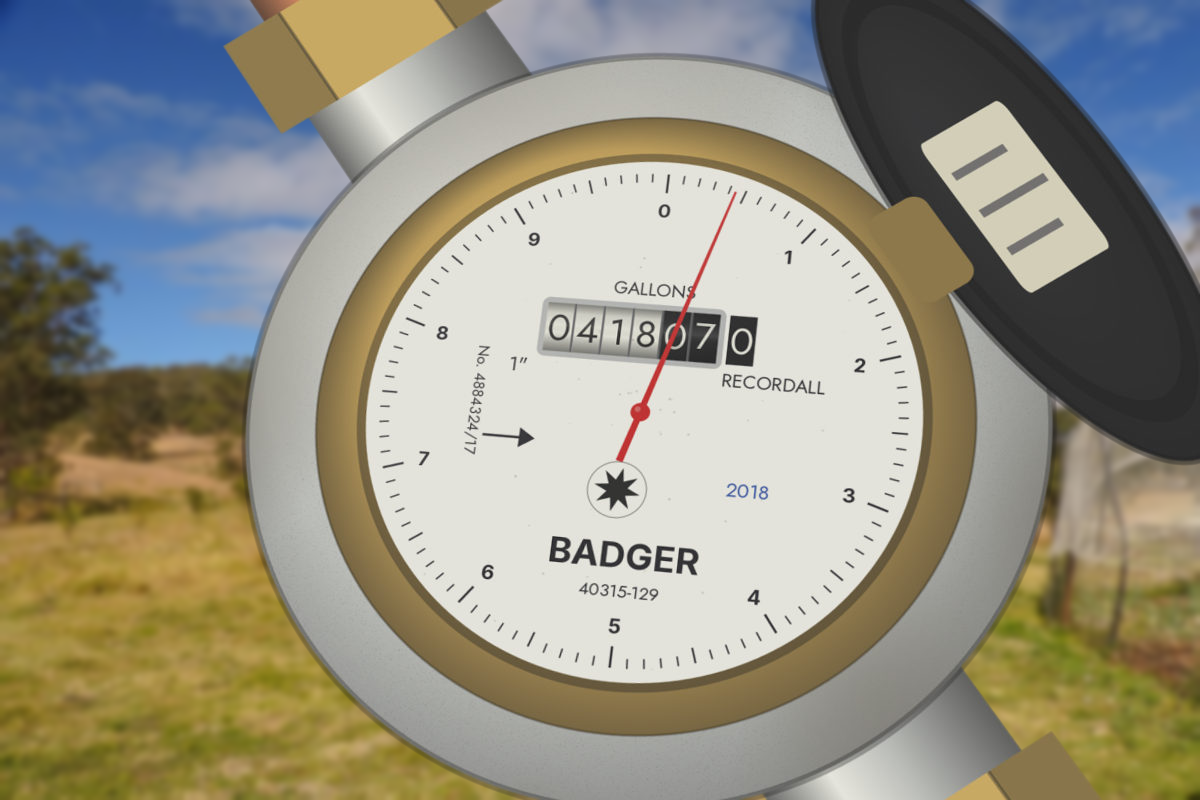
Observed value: 418070.4 gal
